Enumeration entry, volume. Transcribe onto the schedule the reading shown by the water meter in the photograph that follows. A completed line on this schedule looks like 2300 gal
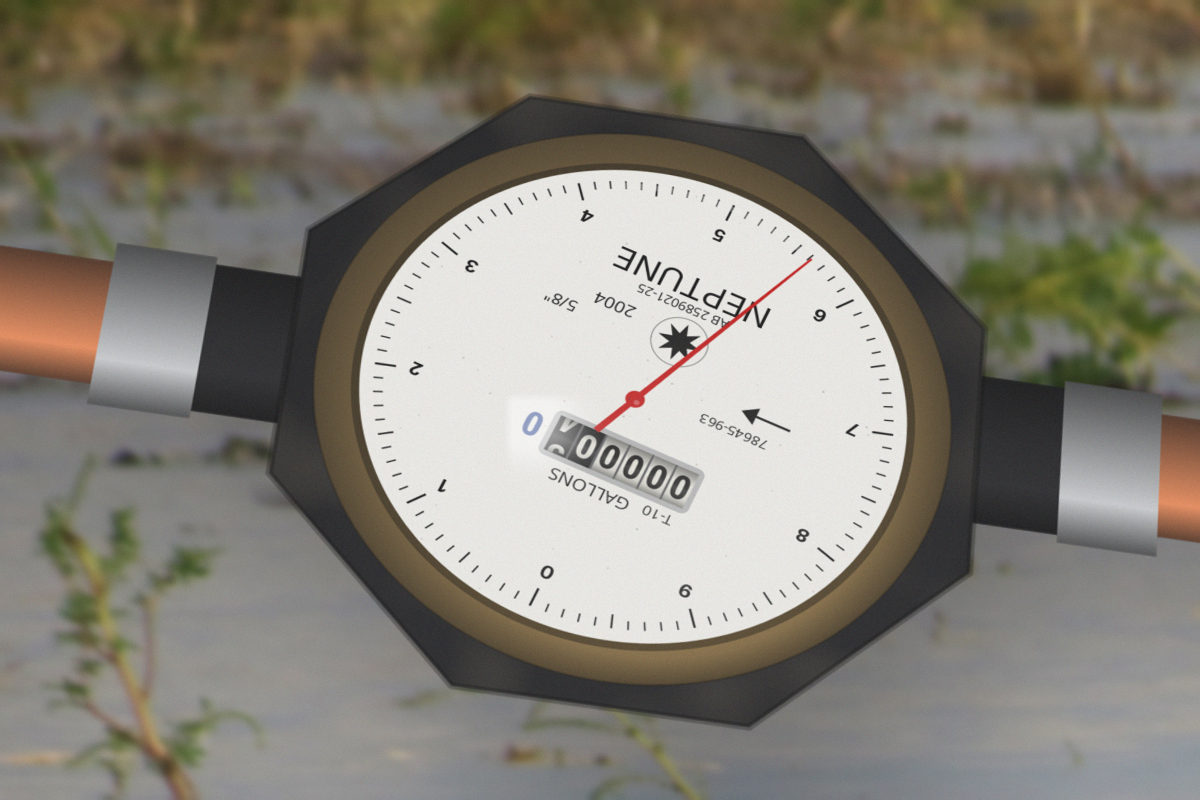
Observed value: 35.6 gal
